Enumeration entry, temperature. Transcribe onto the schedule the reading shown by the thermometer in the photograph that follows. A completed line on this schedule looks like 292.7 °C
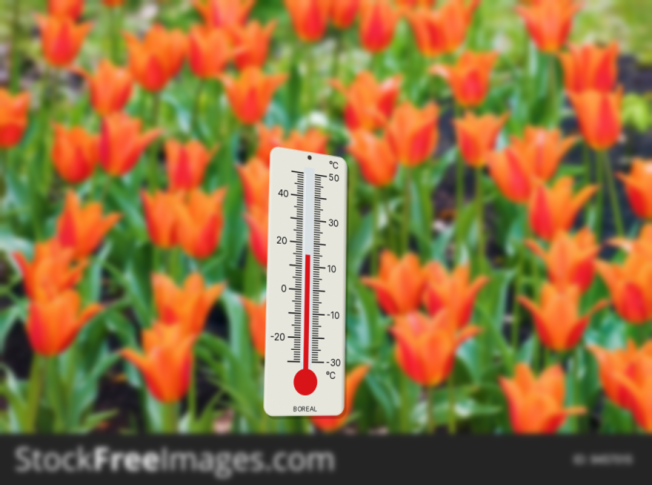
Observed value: 15 °C
